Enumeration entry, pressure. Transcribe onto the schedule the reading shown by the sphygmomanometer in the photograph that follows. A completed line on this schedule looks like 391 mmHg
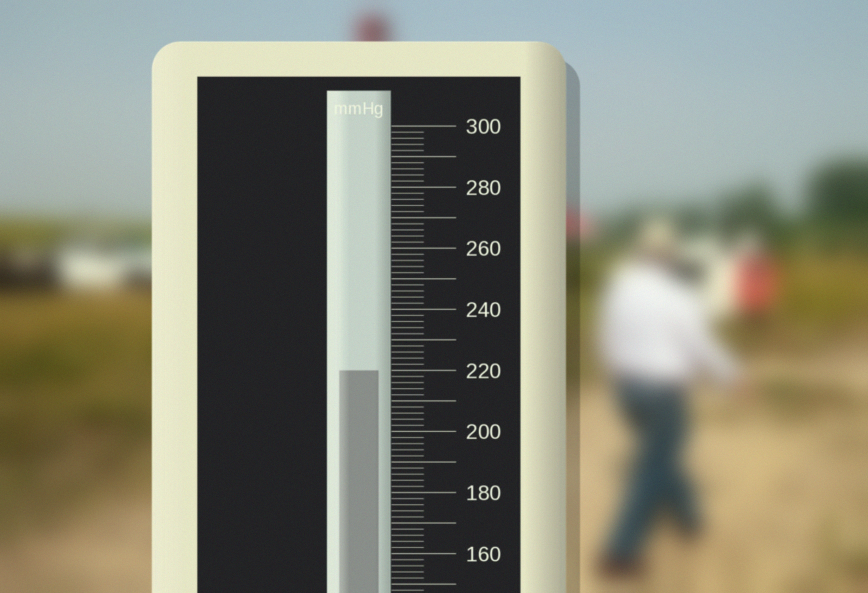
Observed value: 220 mmHg
